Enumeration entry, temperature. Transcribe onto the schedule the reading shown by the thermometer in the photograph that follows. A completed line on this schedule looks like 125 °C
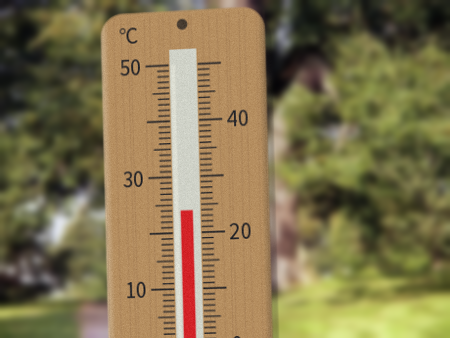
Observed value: 24 °C
